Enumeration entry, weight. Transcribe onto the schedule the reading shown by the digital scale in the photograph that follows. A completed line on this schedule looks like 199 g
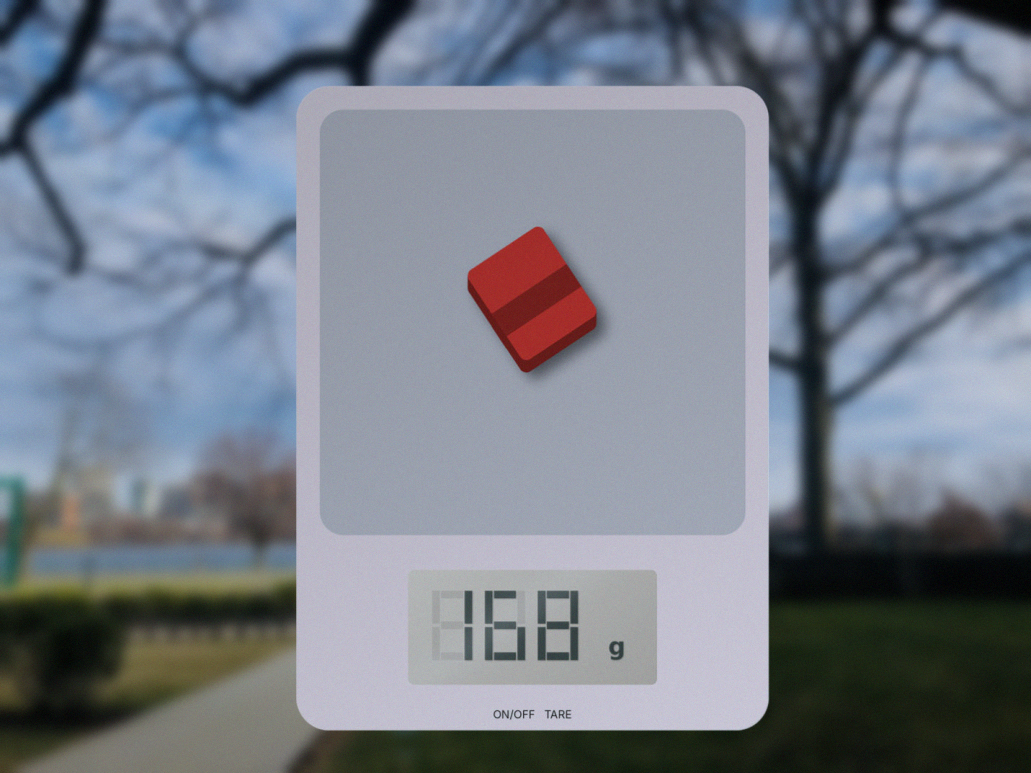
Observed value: 168 g
